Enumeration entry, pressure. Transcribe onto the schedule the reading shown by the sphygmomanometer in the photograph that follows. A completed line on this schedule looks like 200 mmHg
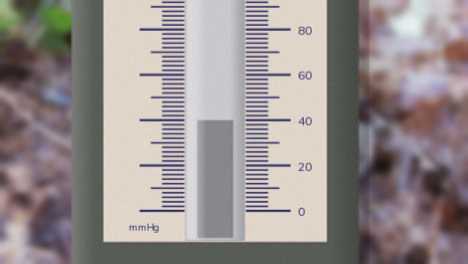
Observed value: 40 mmHg
